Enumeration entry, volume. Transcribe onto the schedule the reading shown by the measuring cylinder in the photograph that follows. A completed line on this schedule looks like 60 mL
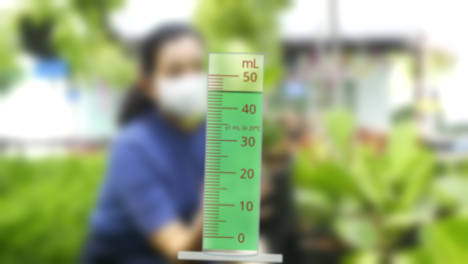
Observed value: 45 mL
